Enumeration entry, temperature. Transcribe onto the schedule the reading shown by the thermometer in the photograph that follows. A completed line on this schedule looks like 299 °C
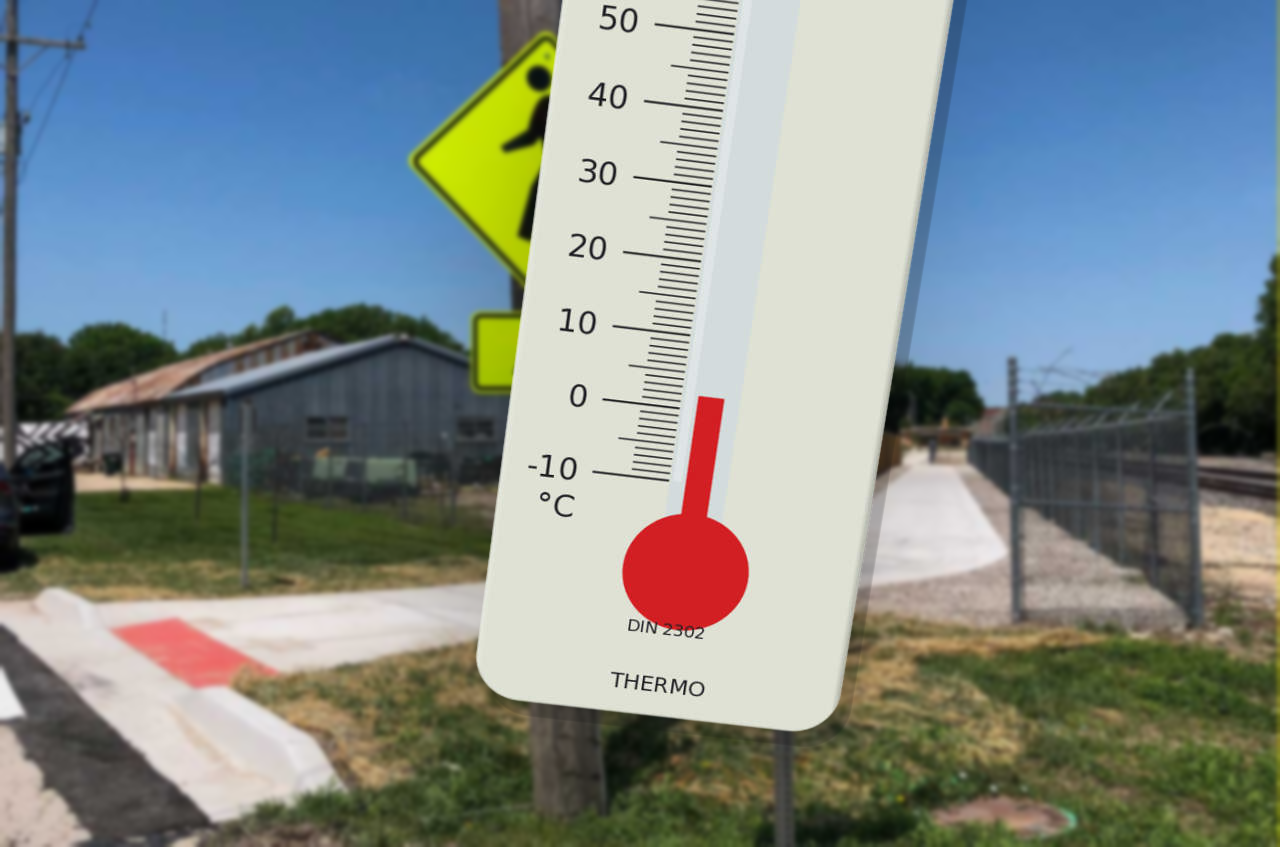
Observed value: 2 °C
